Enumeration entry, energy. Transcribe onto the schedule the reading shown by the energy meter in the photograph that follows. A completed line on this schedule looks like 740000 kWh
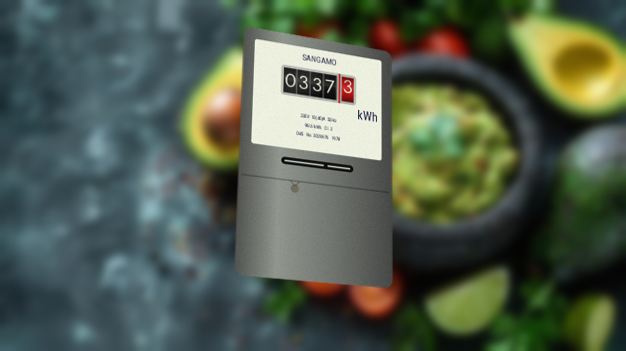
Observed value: 337.3 kWh
